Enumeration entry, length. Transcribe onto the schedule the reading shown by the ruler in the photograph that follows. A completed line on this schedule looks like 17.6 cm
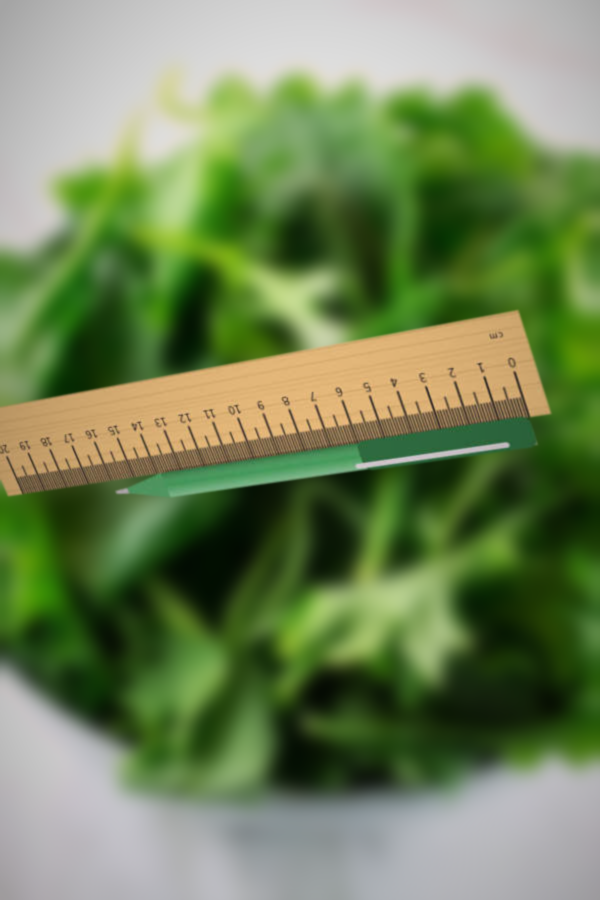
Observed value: 16 cm
